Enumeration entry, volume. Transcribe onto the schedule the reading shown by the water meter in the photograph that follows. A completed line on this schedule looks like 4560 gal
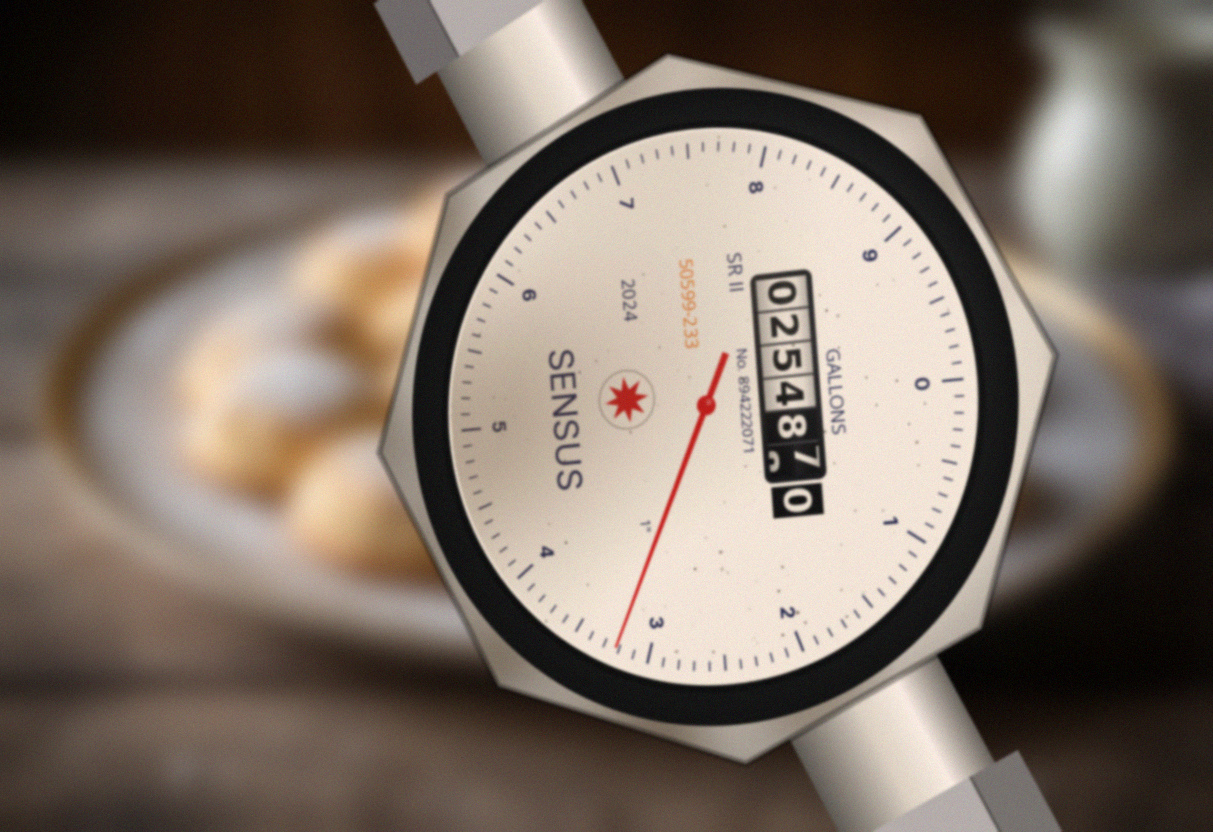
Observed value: 254873.2 gal
